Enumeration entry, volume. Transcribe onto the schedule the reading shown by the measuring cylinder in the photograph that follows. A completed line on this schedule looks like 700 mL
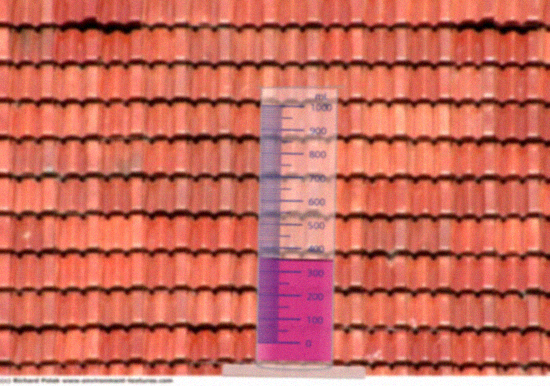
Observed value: 350 mL
